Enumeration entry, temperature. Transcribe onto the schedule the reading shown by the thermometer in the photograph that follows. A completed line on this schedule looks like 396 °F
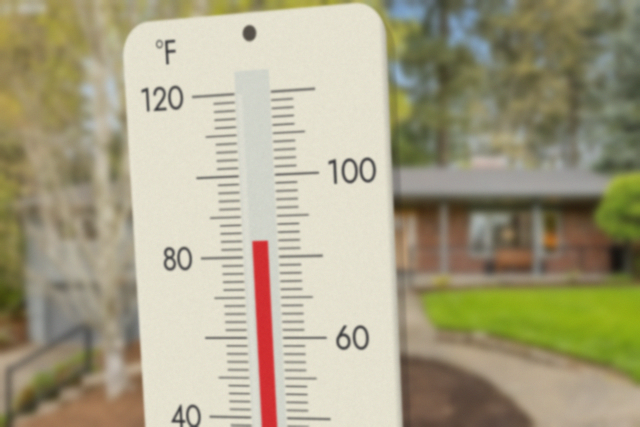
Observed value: 84 °F
